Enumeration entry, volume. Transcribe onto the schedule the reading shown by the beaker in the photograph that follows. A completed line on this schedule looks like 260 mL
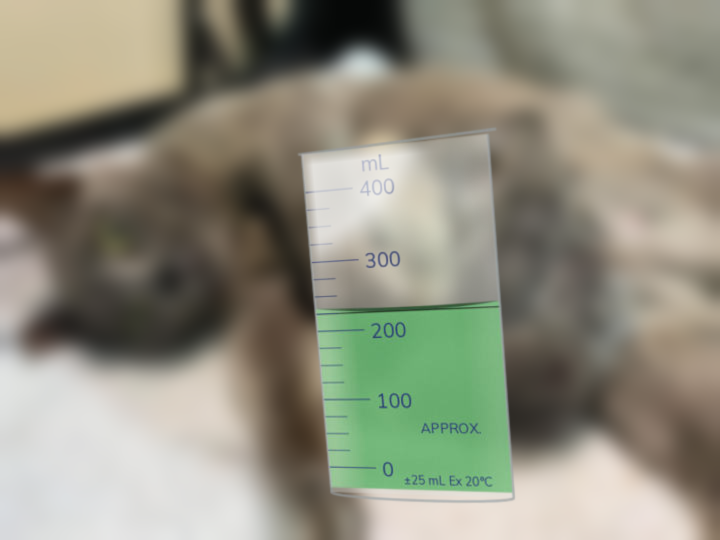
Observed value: 225 mL
